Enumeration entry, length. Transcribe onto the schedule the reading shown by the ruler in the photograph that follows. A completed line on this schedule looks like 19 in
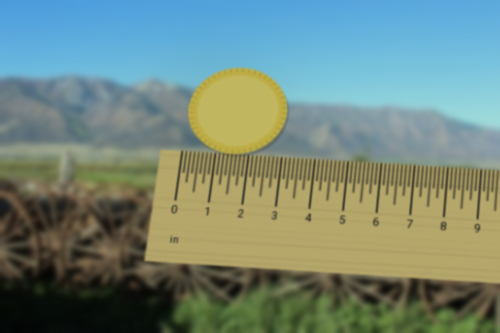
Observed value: 3 in
